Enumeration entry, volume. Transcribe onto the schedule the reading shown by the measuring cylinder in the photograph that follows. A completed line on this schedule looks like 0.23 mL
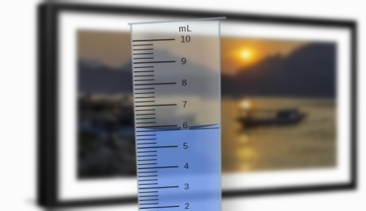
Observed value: 5.8 mL
